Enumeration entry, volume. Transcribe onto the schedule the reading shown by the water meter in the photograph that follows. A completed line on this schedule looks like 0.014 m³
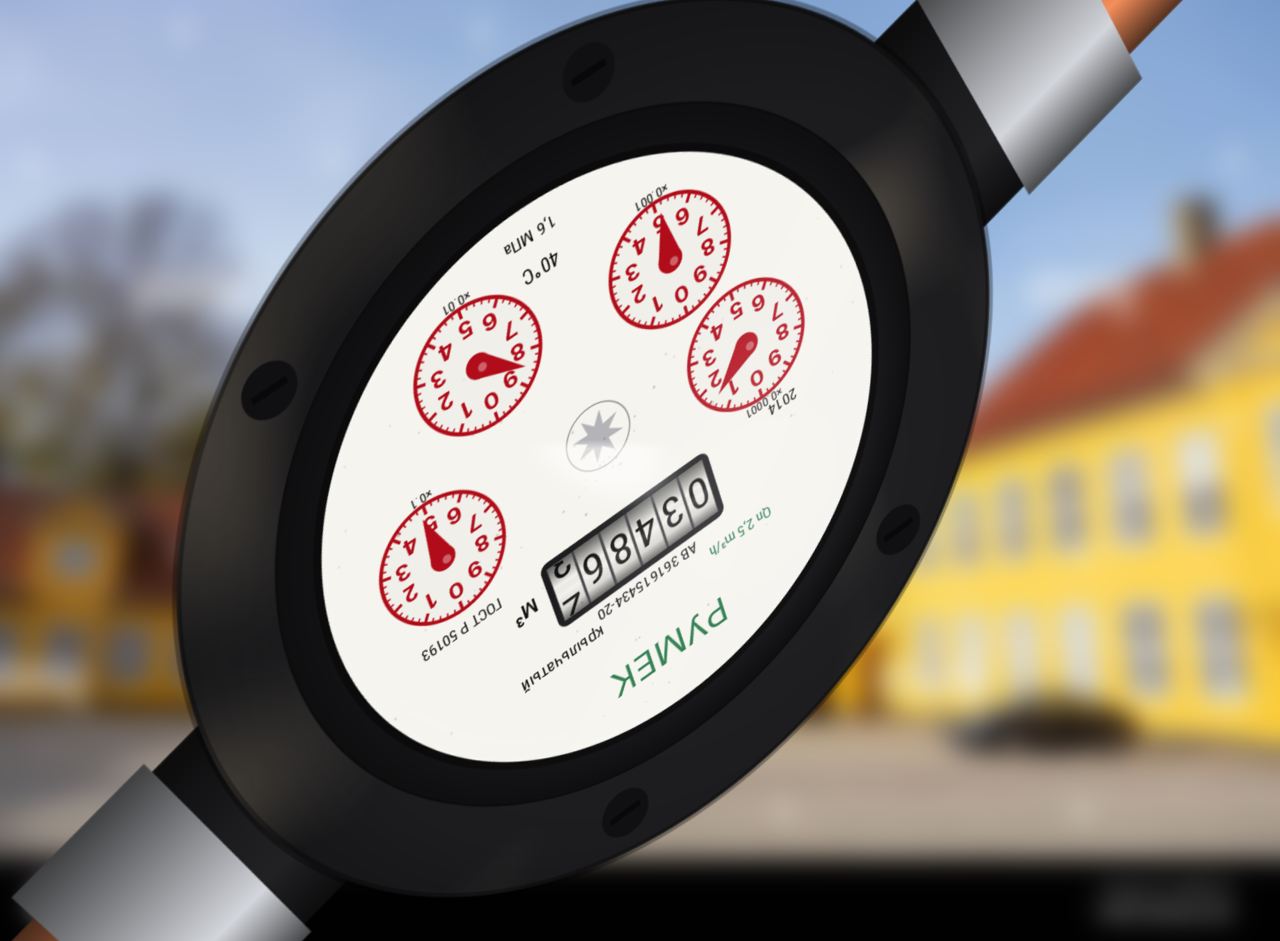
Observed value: 34862.4851 m³
